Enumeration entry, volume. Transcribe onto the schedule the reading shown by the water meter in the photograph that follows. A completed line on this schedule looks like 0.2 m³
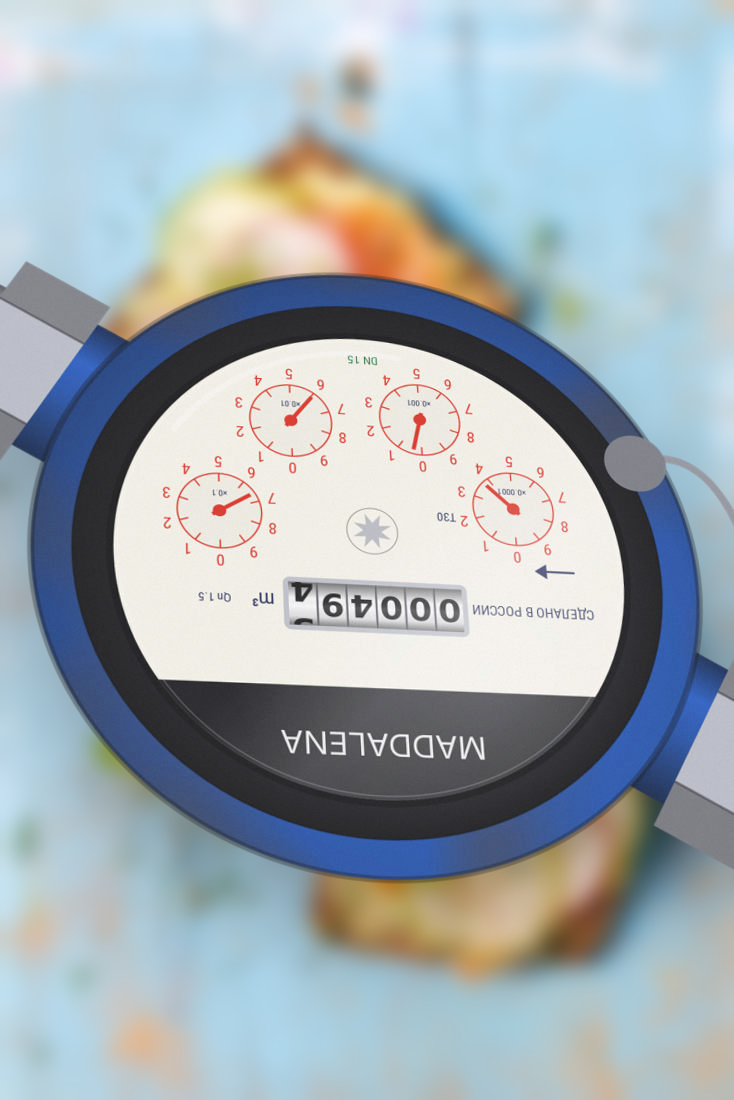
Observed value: 493.6603 m³
